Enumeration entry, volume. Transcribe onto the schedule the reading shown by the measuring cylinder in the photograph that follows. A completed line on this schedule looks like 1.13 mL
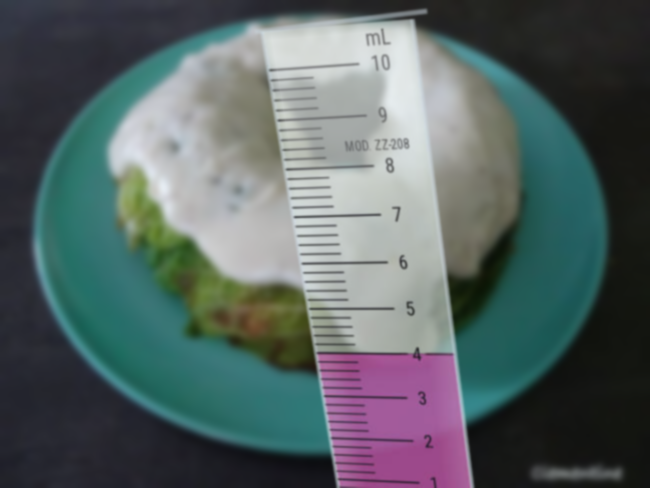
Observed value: 4 mL
